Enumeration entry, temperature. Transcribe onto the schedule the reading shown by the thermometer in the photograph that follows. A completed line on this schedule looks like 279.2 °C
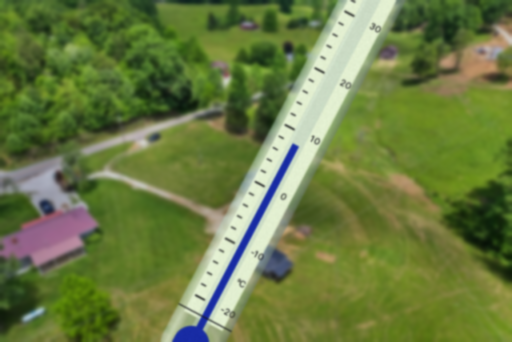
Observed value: 8 °C
